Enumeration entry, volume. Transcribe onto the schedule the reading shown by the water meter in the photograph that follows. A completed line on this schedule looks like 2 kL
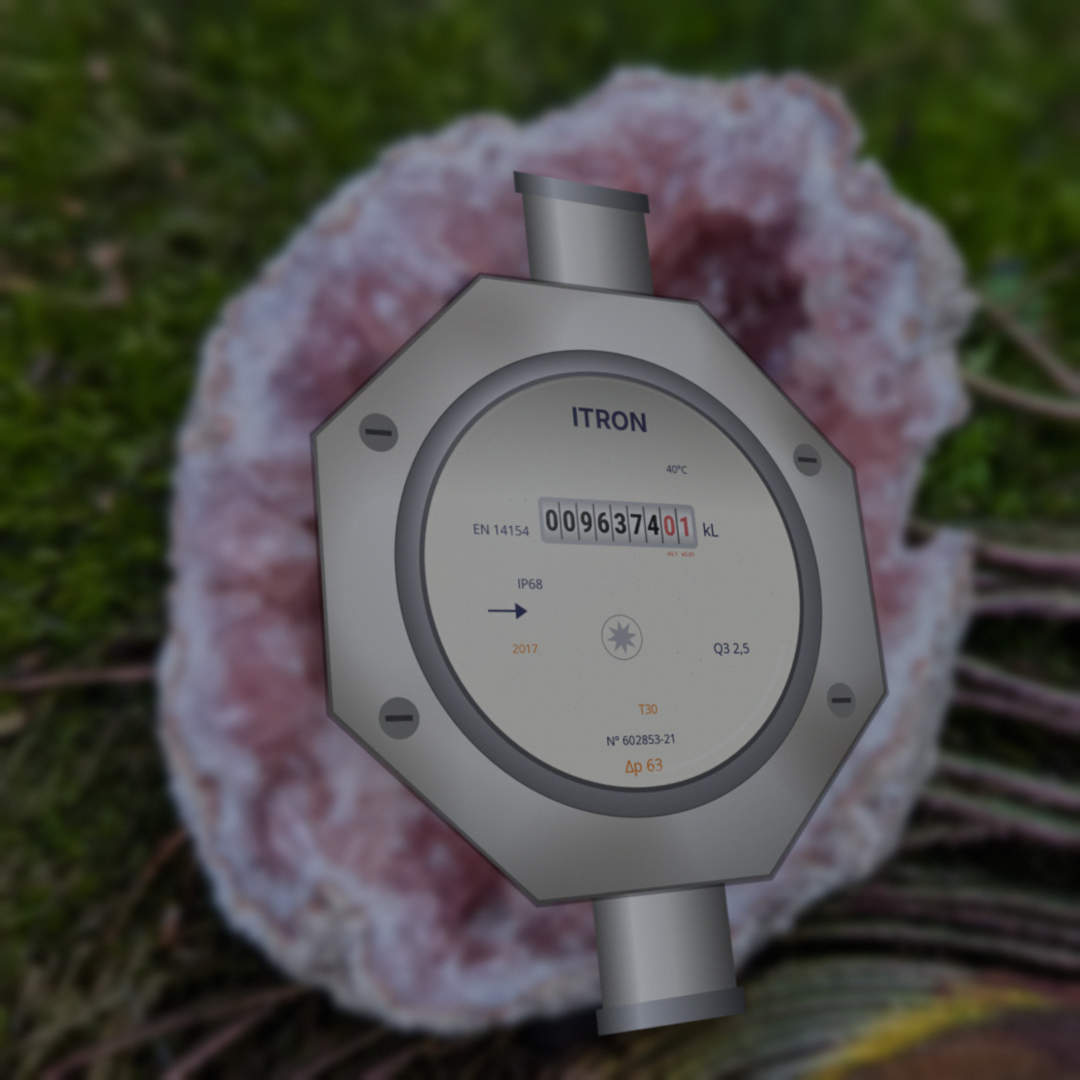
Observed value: 96374.01 kL
